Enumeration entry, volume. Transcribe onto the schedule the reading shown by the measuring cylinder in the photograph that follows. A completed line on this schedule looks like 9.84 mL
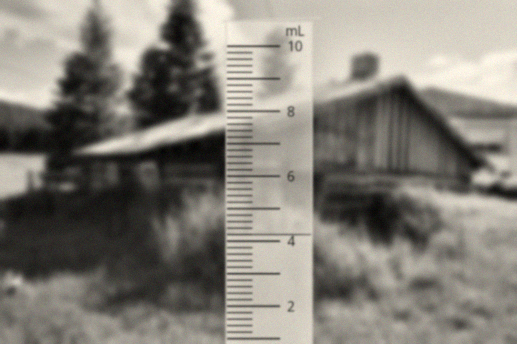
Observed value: 4.2 mL
